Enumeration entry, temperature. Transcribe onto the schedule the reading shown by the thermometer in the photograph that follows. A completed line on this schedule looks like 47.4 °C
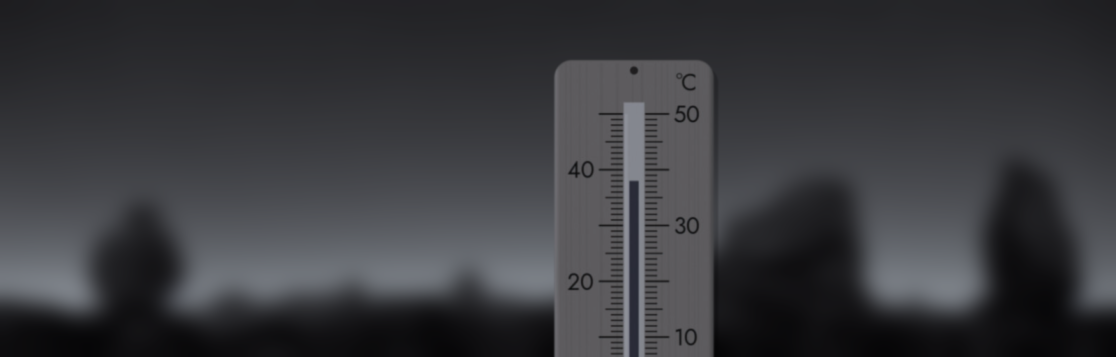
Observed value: 38 °C
